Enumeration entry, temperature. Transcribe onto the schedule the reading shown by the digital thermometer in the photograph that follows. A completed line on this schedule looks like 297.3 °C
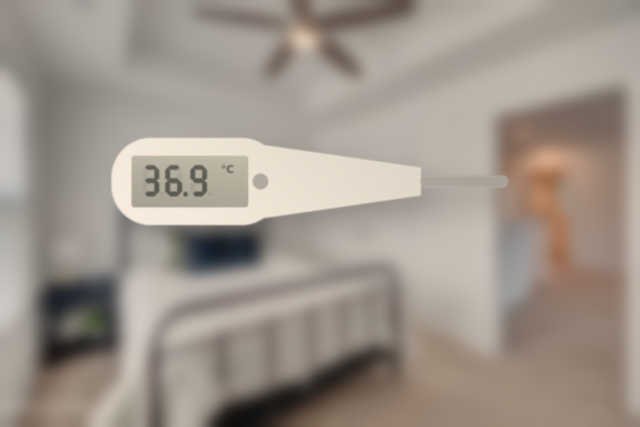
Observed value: 36.9 °C
